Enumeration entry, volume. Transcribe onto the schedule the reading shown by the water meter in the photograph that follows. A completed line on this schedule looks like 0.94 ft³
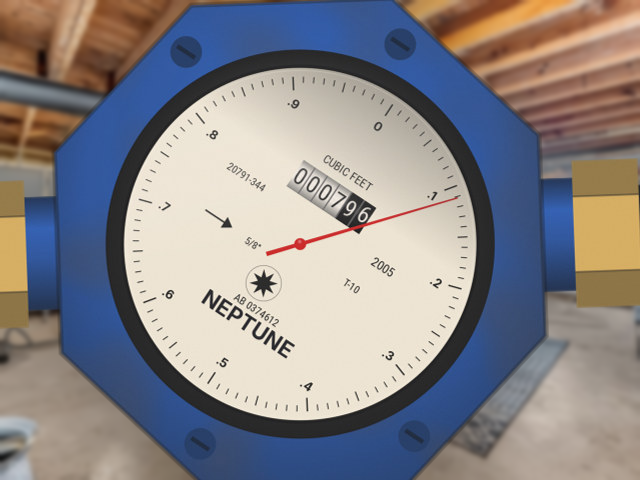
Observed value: 796.11 ft³
